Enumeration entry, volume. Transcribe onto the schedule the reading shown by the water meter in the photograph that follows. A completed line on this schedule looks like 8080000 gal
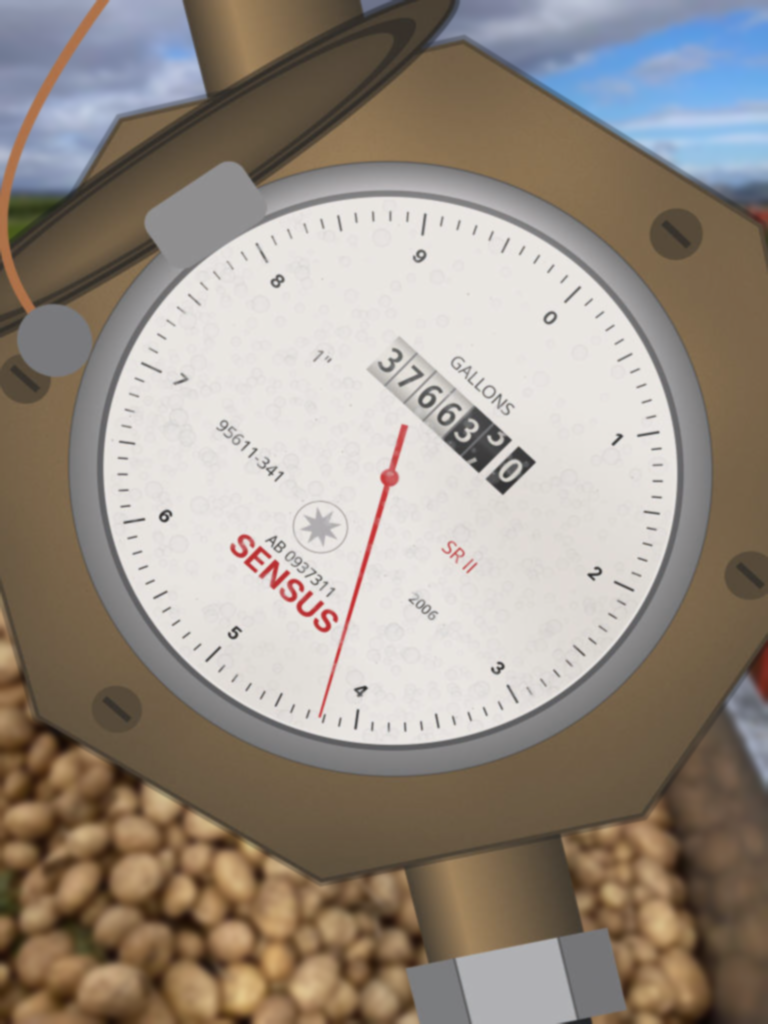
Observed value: 3766334.2 gal
